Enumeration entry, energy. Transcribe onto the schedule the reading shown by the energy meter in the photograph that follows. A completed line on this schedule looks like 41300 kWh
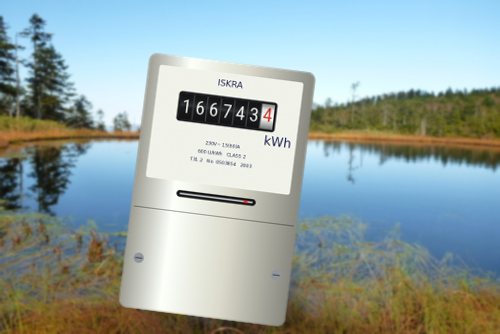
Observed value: 166743.4 kWh
